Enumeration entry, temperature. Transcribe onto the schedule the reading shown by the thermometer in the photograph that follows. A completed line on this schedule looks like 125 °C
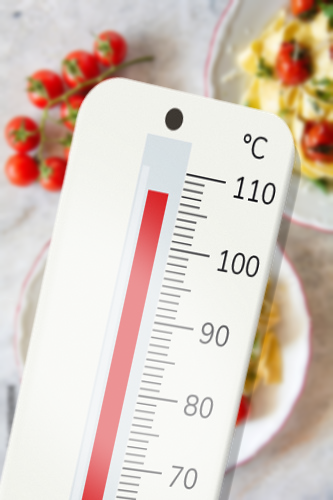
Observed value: 107 °C
